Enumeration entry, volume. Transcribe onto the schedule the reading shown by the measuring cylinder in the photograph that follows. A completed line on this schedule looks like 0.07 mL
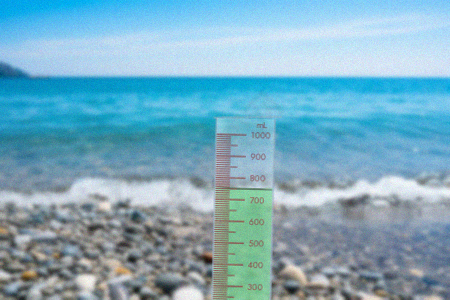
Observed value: 750 mL
